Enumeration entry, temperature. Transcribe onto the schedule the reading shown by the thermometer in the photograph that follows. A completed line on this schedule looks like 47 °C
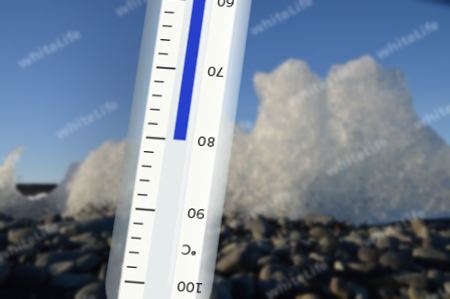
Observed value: 80 °C
